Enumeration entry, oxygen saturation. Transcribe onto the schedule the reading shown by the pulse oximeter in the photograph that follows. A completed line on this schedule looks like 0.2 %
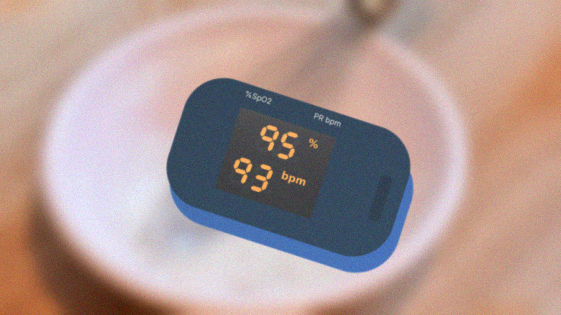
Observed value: 95 %
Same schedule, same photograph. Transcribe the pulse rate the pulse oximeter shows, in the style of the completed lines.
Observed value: 93 bpm
